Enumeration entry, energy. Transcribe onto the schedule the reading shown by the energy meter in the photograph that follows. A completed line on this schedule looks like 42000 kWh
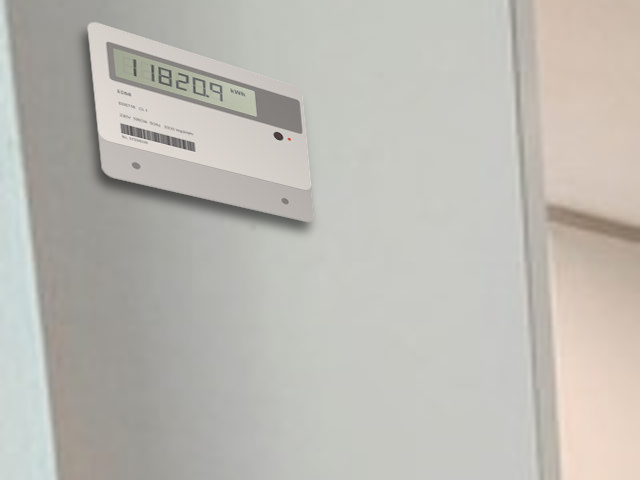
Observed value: 11820.9 kWh
